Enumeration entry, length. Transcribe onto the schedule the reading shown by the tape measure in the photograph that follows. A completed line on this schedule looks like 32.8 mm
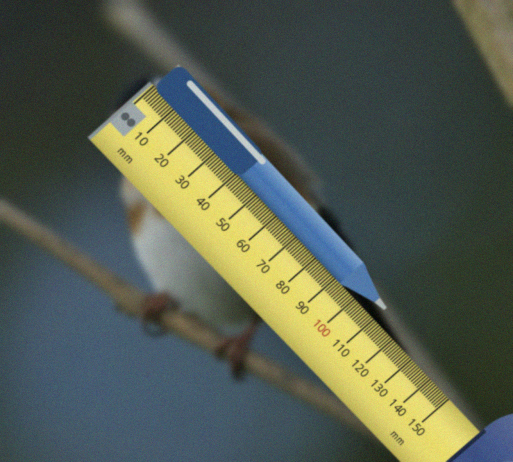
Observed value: 110 mm
